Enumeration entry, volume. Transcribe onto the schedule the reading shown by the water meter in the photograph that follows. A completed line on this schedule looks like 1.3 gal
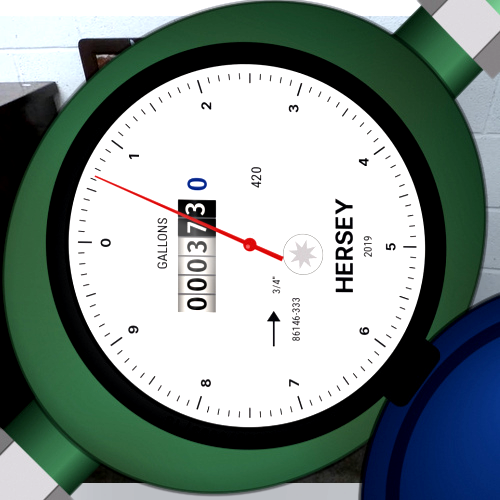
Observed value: 3730.6 gal
